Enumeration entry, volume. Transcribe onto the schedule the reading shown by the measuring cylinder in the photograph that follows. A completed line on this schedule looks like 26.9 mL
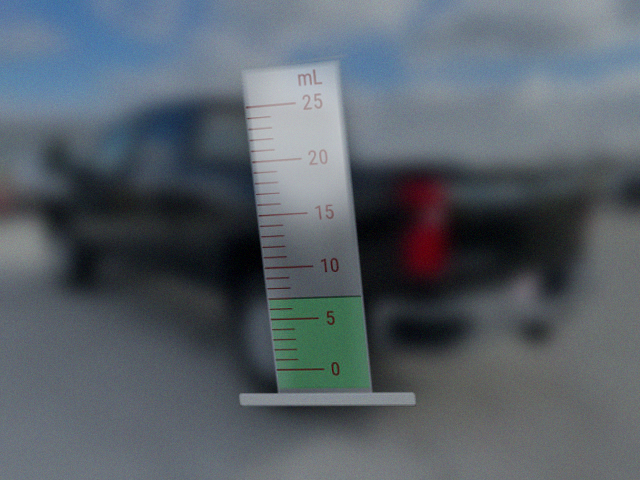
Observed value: 7 mL
